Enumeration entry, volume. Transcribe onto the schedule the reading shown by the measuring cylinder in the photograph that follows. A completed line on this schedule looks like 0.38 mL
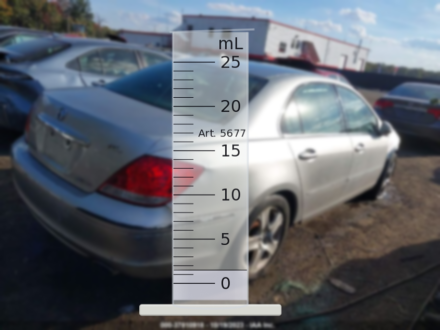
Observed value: 1.5 mL
